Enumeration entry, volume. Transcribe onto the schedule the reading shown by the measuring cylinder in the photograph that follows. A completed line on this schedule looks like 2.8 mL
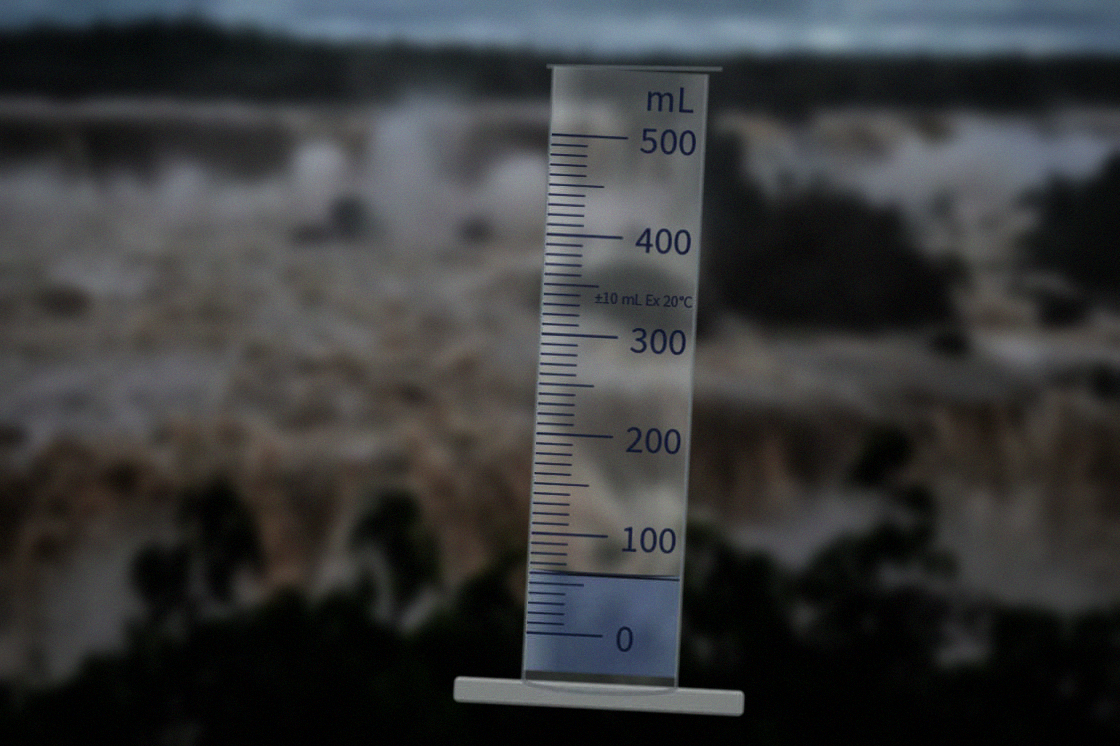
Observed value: 60 mL
